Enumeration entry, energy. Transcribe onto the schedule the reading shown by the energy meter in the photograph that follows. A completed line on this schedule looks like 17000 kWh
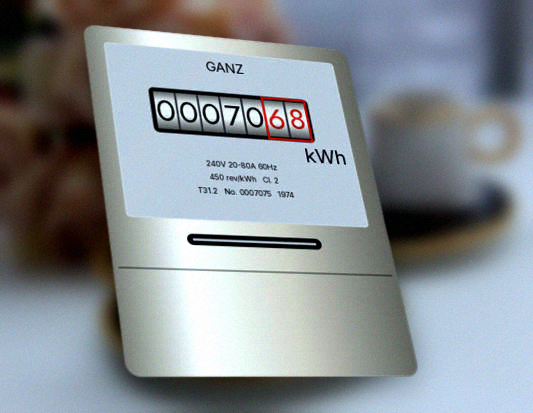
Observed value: 70.68 kWh
